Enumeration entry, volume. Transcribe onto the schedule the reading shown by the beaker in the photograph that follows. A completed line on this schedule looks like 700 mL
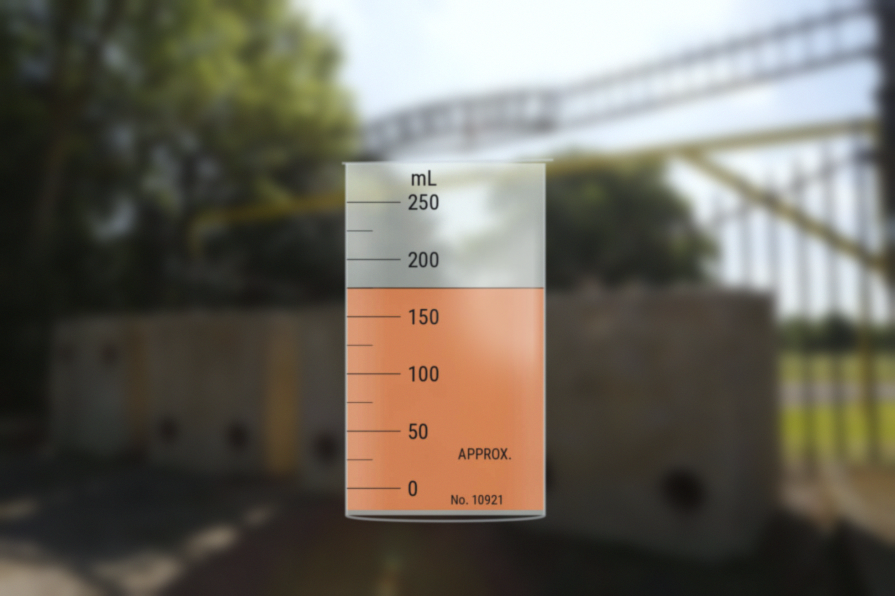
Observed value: 175 mL
